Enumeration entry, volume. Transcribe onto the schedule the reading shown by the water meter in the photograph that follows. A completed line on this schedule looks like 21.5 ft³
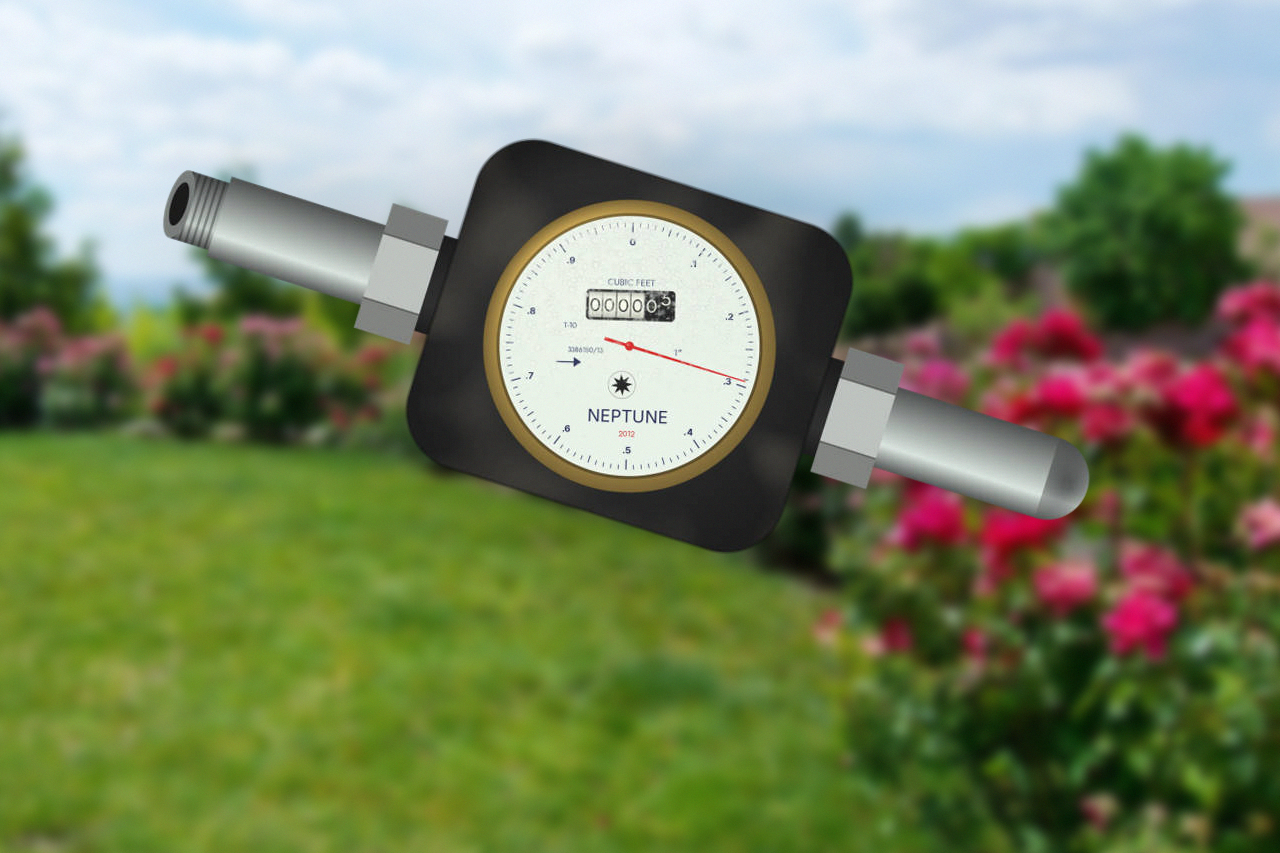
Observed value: 5.29 ft³
